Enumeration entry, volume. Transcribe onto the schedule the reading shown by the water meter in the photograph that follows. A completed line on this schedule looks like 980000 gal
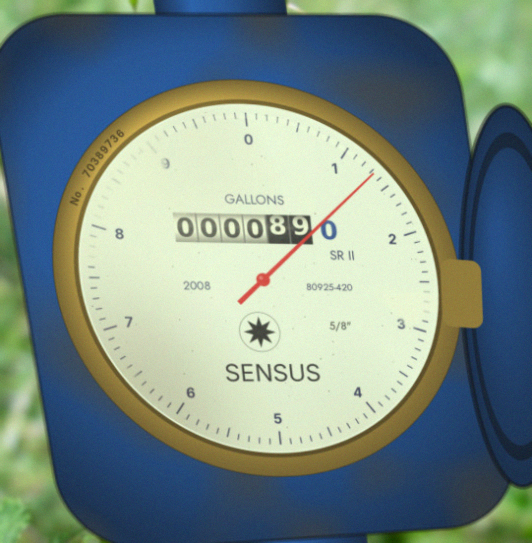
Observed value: 891.3 gal
